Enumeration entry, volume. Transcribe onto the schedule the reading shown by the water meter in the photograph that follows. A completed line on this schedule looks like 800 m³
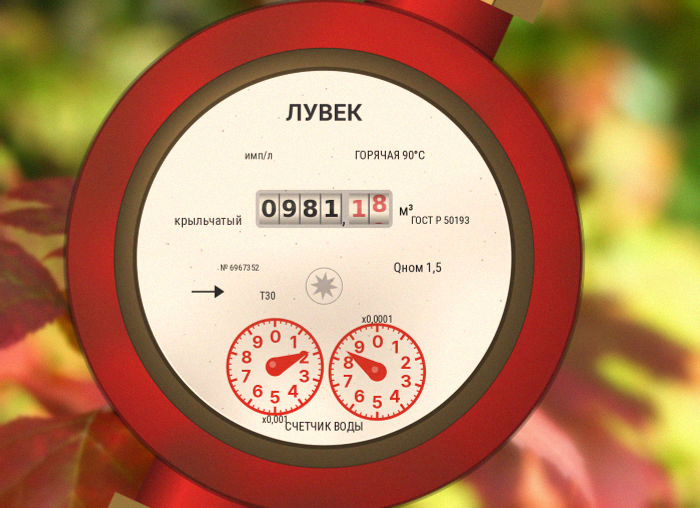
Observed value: 981.1818 m³
